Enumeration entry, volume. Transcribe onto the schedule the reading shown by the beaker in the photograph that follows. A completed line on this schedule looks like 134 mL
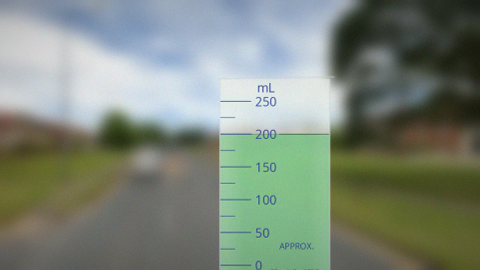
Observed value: 200 mL
